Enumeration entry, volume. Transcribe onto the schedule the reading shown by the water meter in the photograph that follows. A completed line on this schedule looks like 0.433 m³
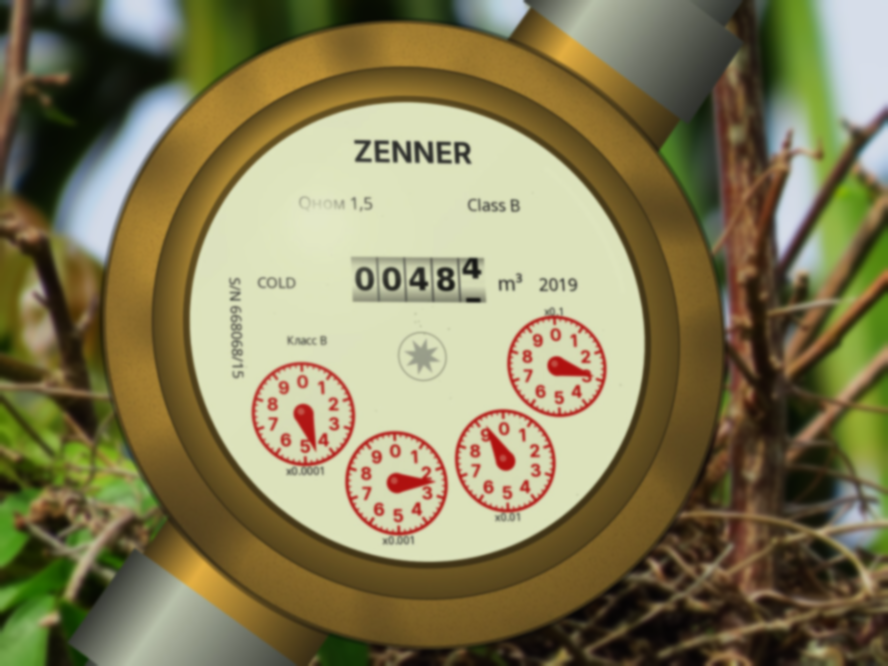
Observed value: 484.2924 m³
